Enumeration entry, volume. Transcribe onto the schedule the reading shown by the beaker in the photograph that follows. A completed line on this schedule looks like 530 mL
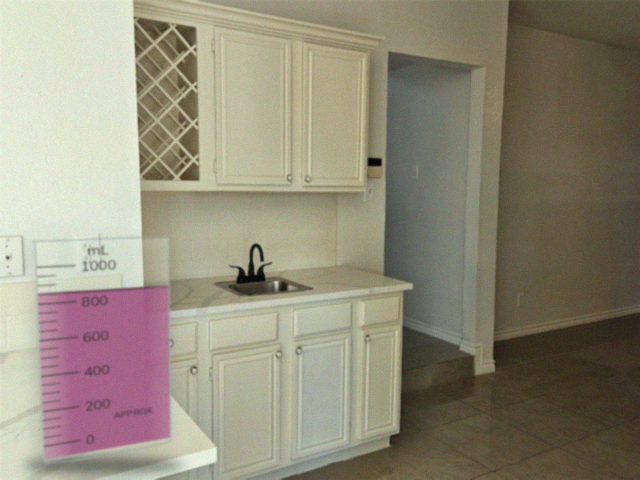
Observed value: 850 mL
